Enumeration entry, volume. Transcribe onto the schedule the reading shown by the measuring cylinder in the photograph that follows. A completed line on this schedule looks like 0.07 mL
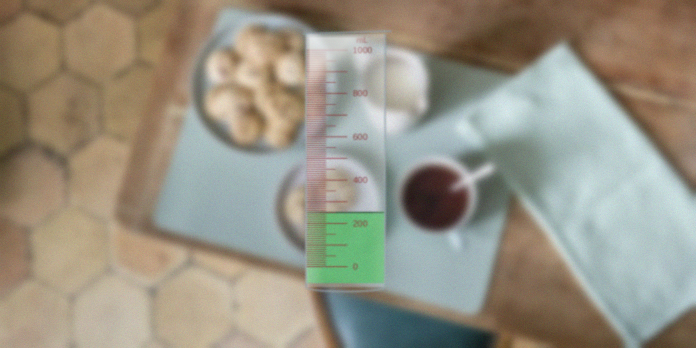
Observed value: 250 mL
